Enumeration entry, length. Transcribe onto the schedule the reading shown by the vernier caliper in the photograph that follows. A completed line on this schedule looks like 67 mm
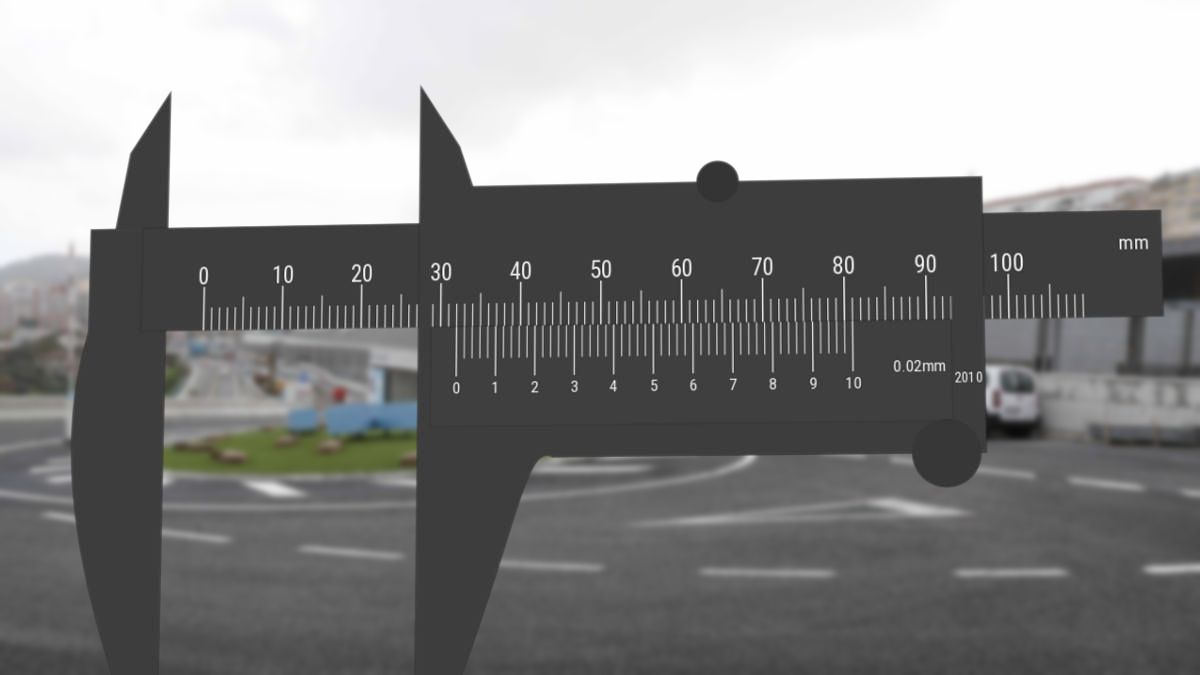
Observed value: 32.0 mm
